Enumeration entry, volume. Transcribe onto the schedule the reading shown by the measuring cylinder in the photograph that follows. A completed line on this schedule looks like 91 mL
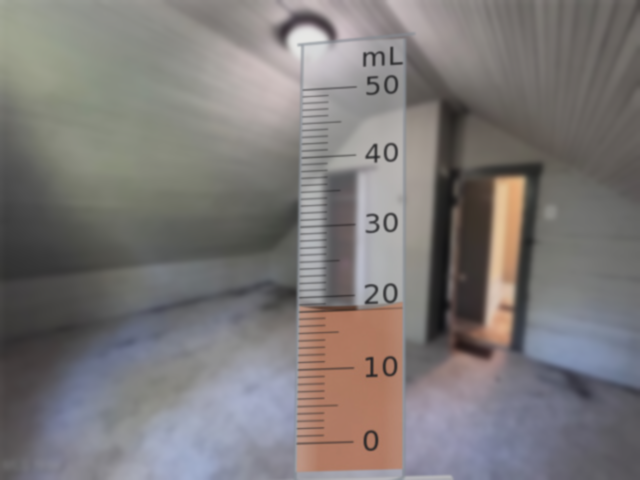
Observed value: 18 mL
